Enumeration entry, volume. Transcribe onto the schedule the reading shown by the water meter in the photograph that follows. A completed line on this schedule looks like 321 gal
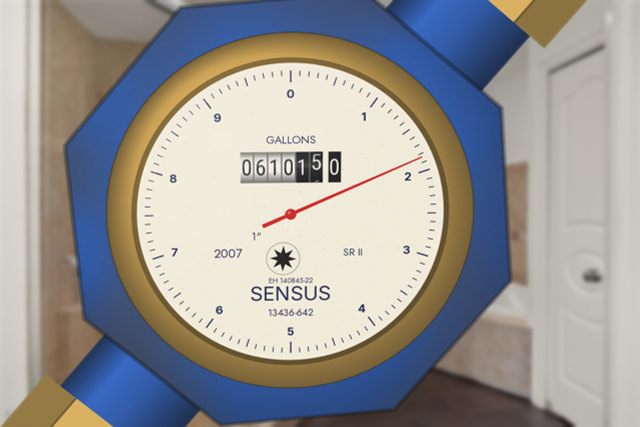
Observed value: 610151.8 gal
